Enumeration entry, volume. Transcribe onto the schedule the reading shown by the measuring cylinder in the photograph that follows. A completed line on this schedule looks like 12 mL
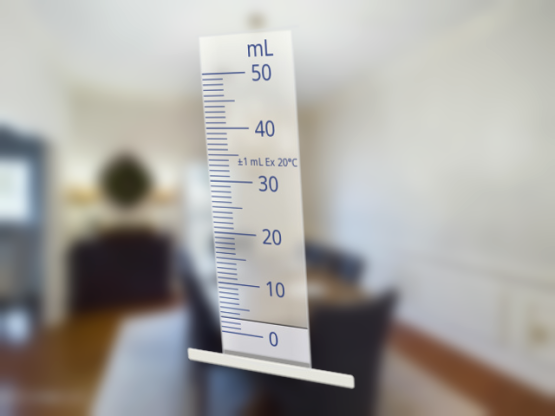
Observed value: 3 mL
